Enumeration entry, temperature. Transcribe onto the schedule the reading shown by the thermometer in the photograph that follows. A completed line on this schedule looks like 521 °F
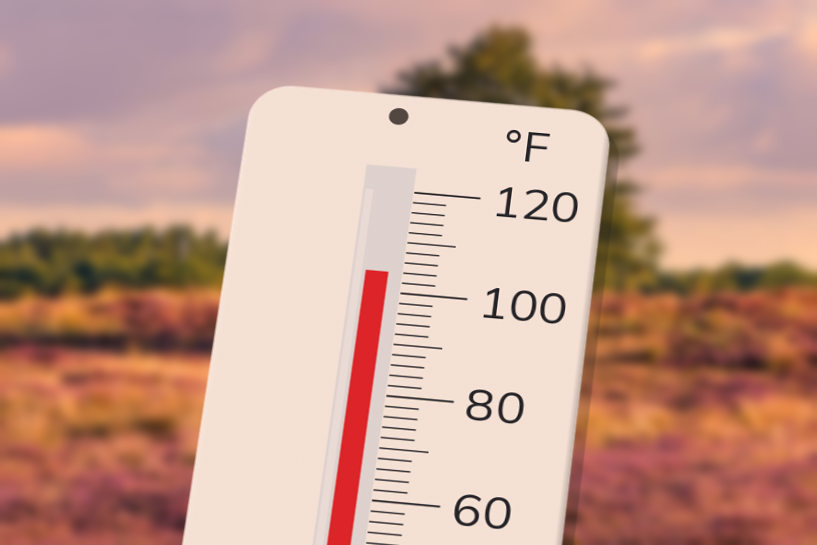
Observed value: 104 °F
